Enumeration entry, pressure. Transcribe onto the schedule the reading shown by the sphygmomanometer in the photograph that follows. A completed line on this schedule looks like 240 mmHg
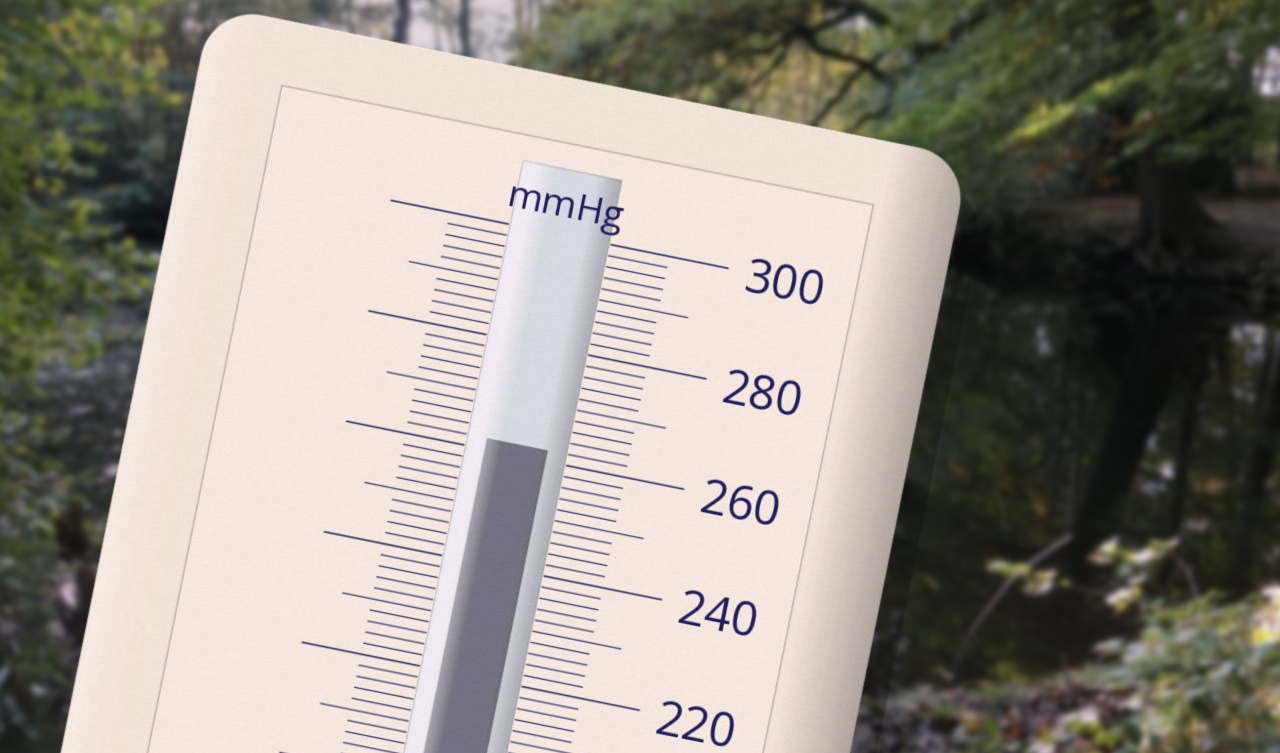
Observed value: 262 mmHg
